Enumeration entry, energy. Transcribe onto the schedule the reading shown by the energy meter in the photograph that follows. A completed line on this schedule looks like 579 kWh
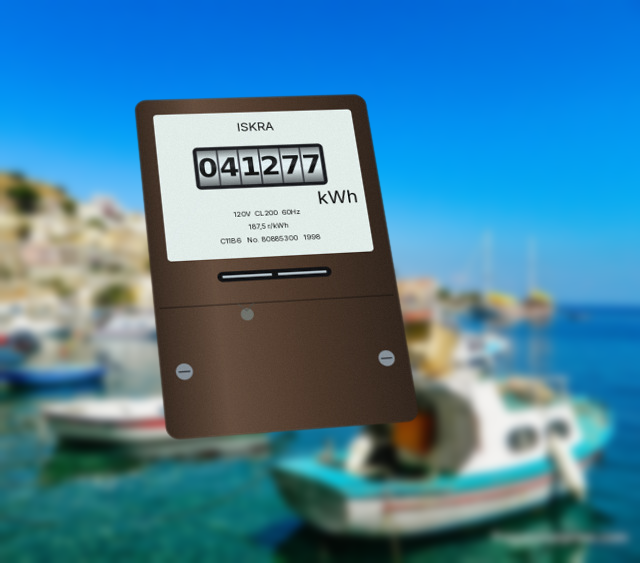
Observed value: 41277 kWh
